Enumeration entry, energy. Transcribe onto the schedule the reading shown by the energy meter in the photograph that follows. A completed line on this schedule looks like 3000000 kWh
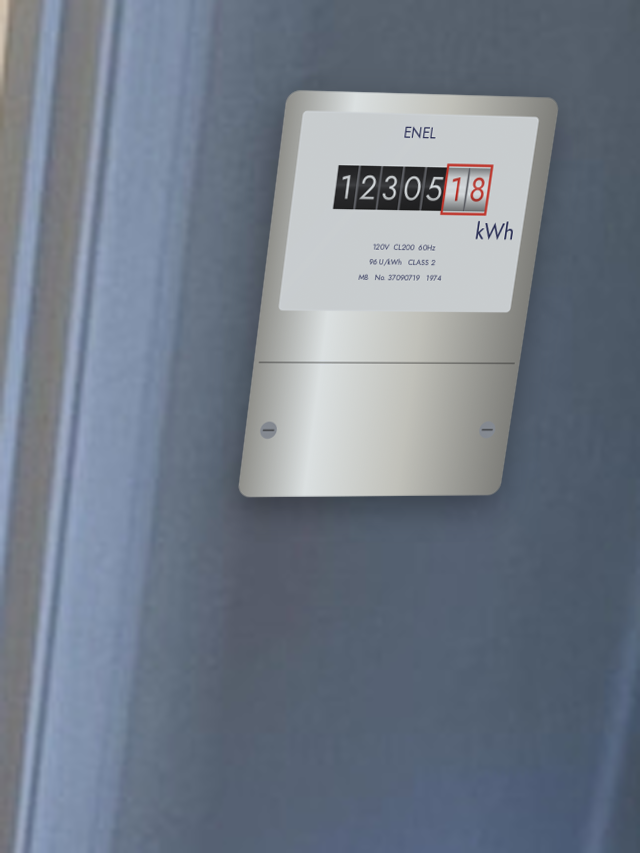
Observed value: 12305.18 kWh
